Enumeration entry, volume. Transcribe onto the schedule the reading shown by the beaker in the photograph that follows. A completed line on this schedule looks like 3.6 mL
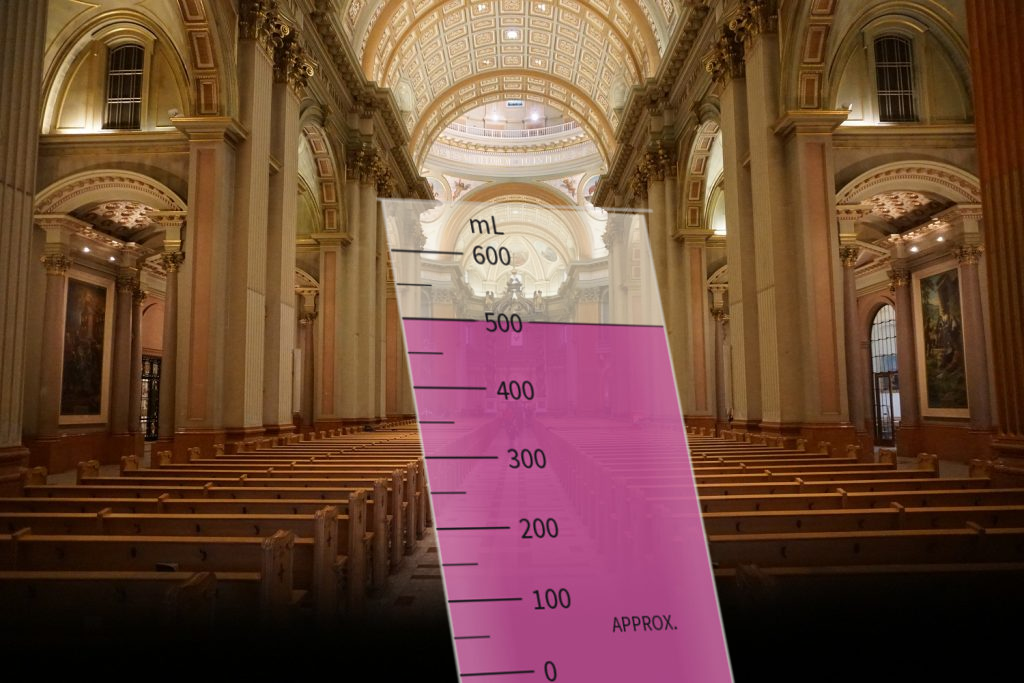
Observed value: 500 mL
